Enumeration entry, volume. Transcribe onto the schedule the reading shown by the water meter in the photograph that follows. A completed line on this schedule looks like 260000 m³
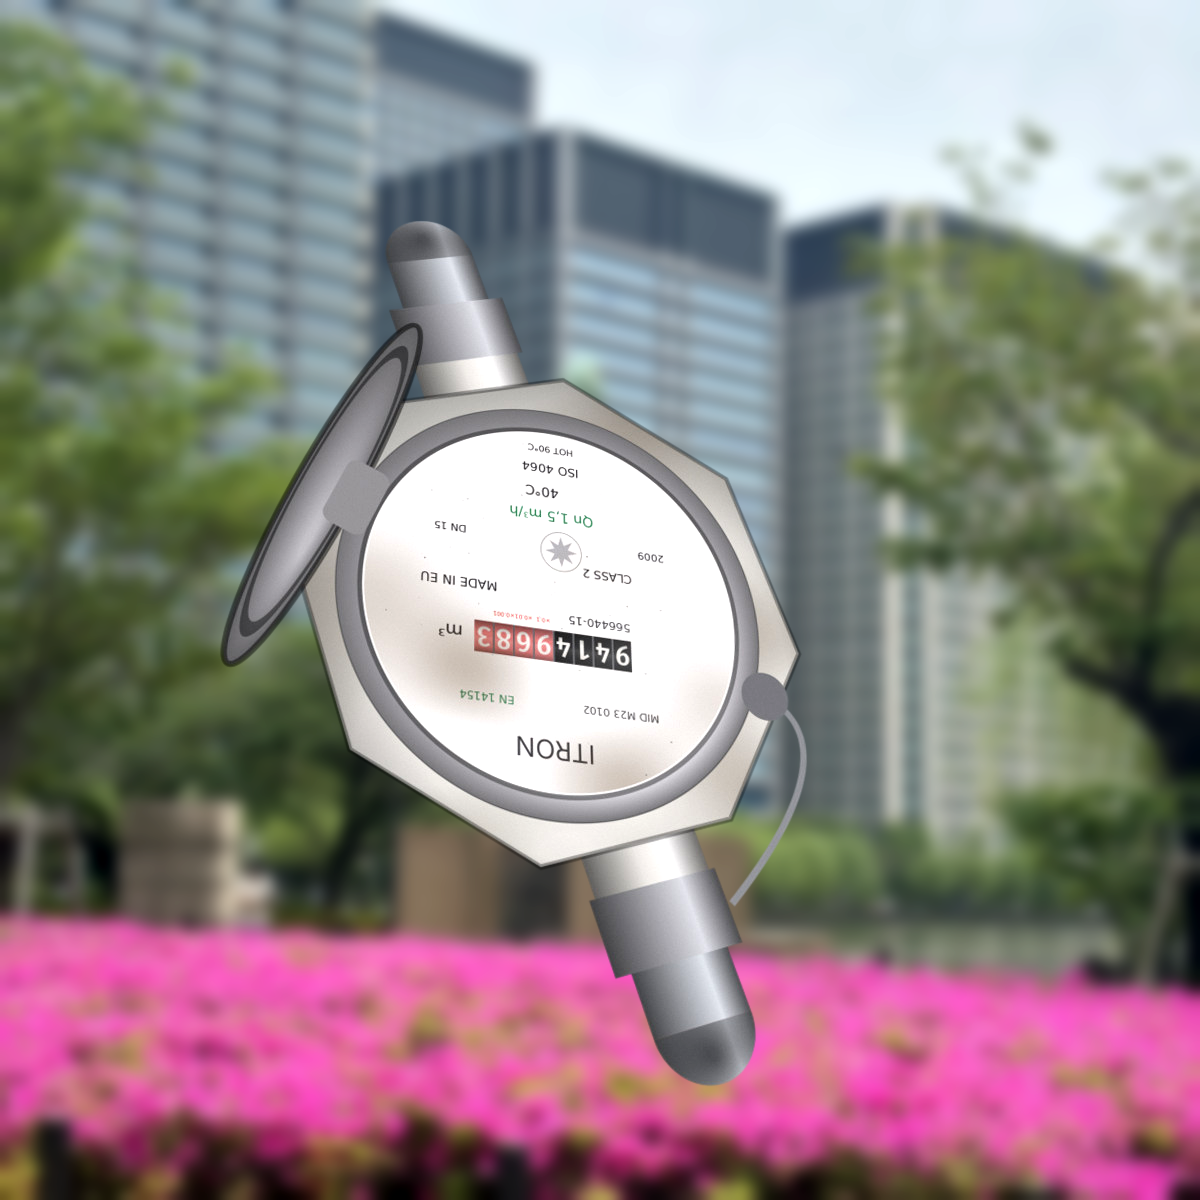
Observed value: 9414.9683 m³
